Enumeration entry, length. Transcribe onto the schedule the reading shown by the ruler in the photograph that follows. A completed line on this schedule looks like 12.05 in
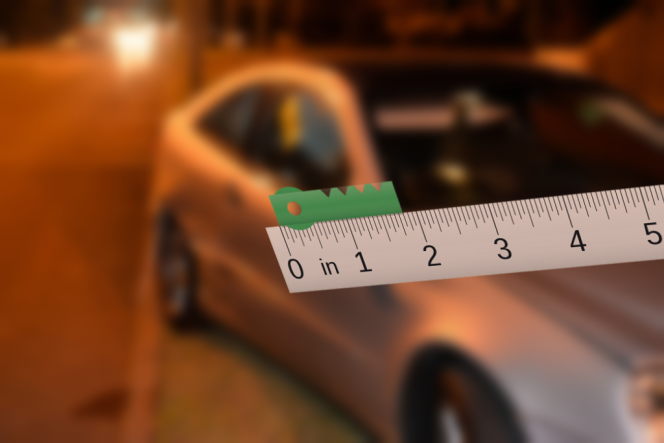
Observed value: 1.8125 in
